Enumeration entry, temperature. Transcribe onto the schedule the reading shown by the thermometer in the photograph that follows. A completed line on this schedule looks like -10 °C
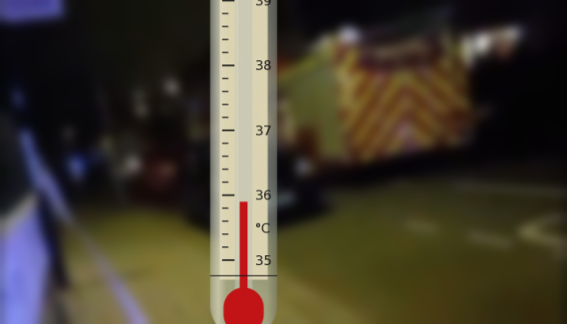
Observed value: 35.9 °C
